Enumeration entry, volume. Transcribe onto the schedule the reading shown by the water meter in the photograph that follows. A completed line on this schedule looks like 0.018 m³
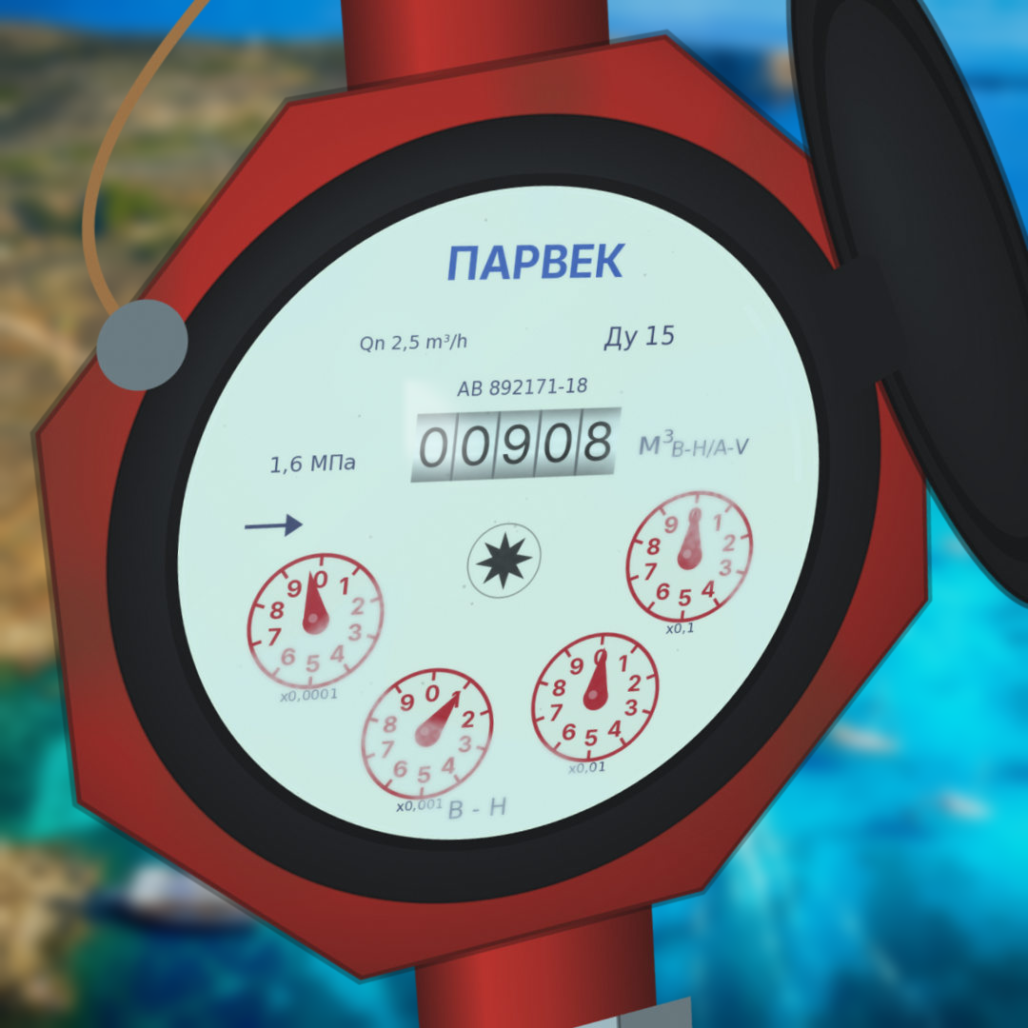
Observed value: 908.0009 m³
